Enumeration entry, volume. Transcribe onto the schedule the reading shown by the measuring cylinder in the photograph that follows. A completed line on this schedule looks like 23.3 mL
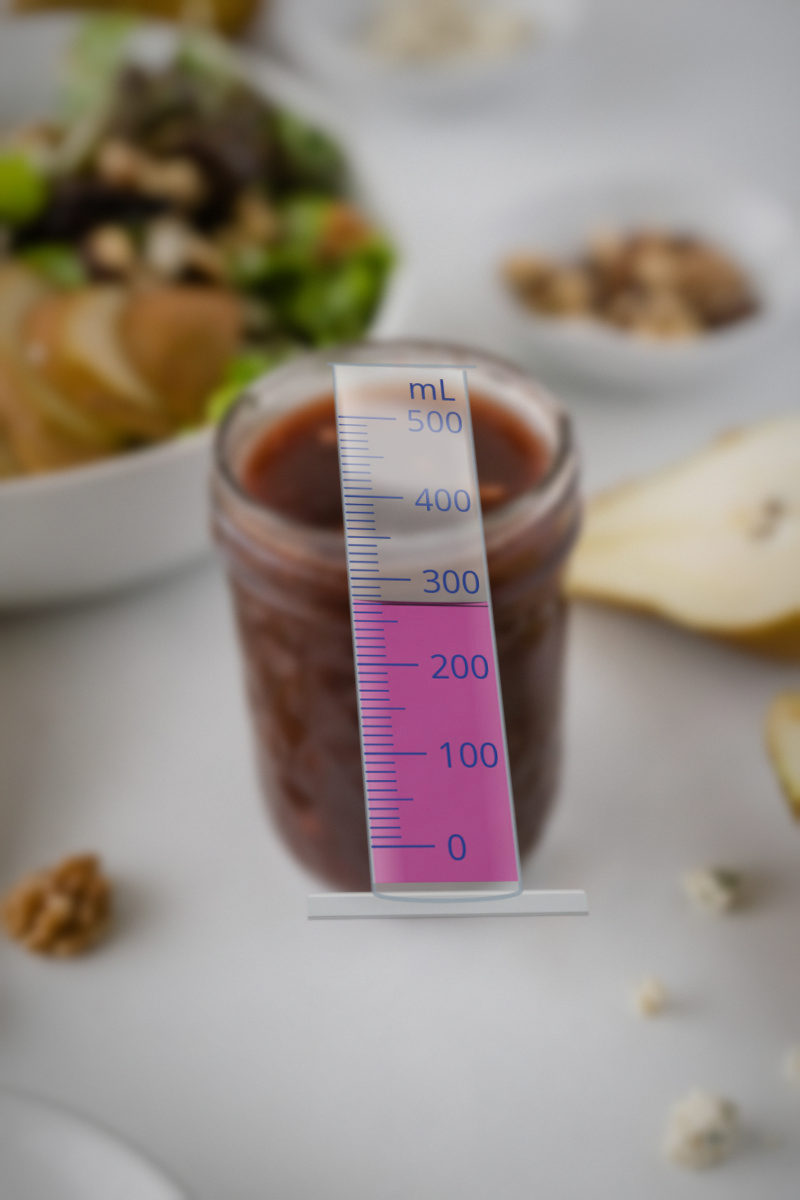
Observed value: 270 mL
